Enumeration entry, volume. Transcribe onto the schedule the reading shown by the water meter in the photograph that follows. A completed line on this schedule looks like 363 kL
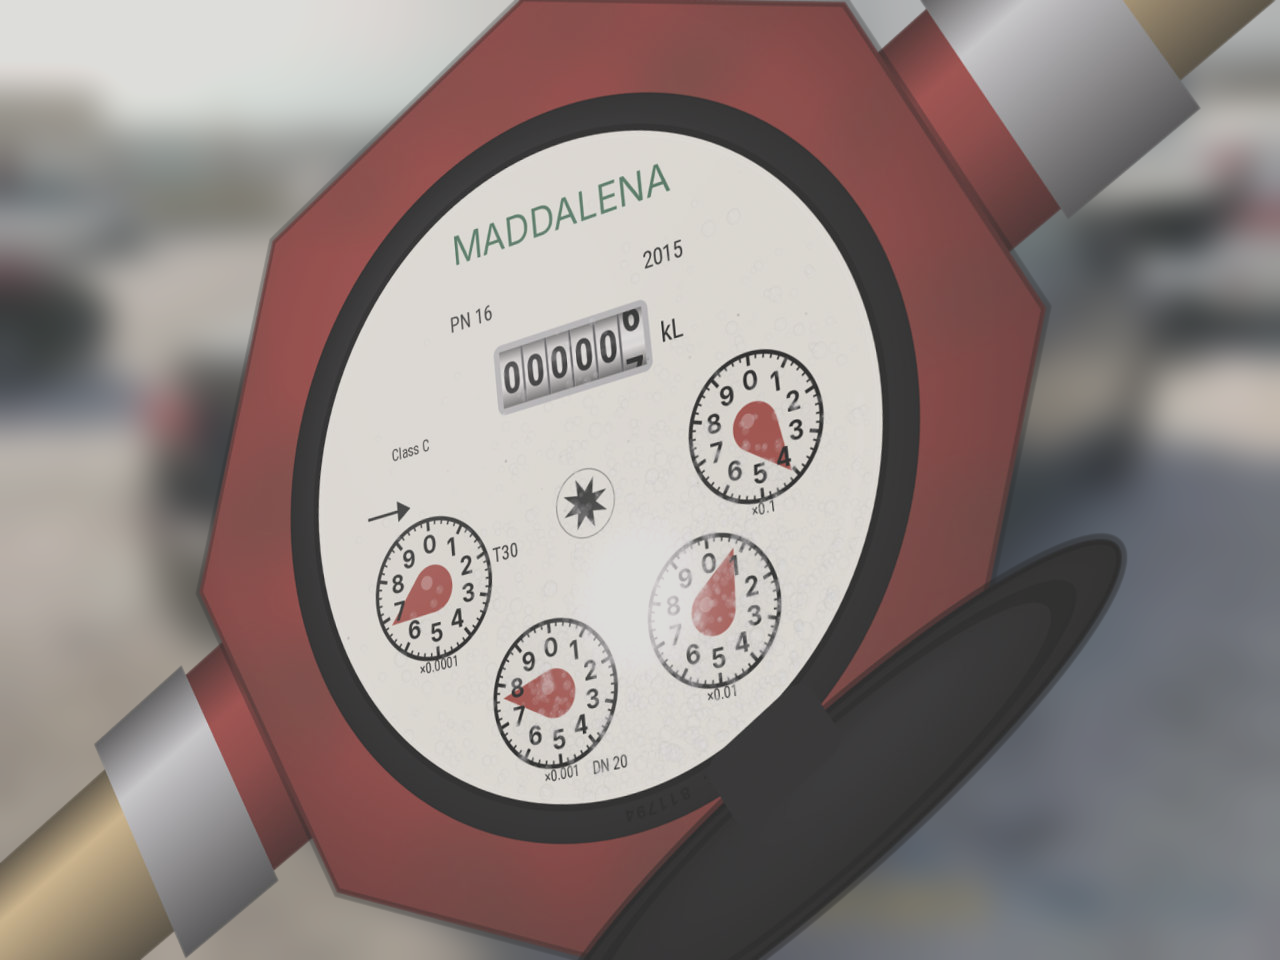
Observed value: 6.4076 kL
